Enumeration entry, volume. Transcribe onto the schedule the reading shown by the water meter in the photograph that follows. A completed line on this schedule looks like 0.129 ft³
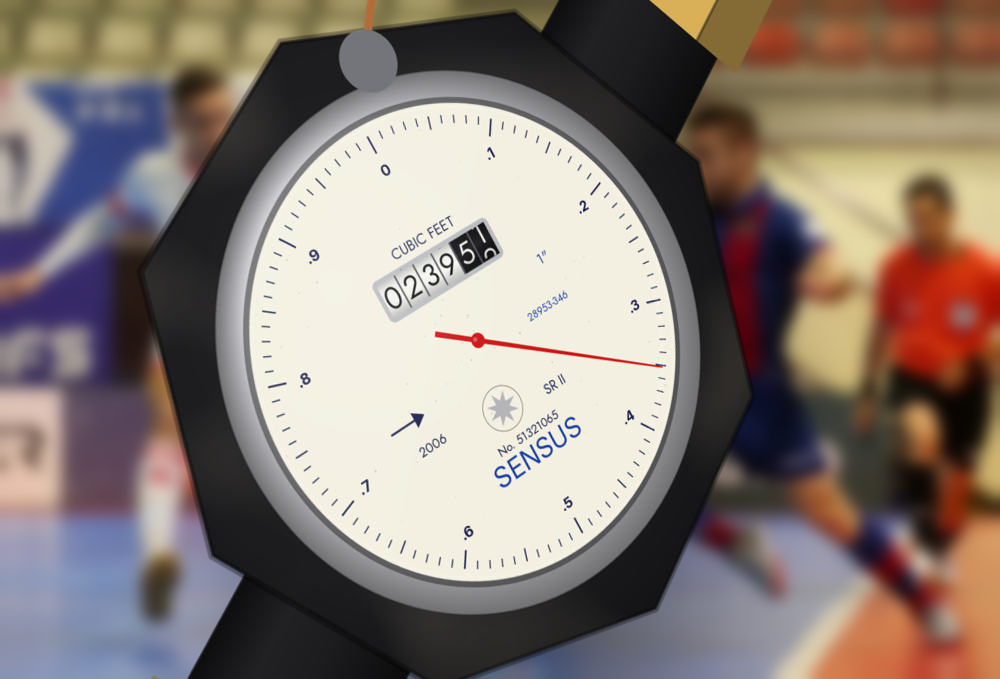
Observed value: 23951.35 ft³
